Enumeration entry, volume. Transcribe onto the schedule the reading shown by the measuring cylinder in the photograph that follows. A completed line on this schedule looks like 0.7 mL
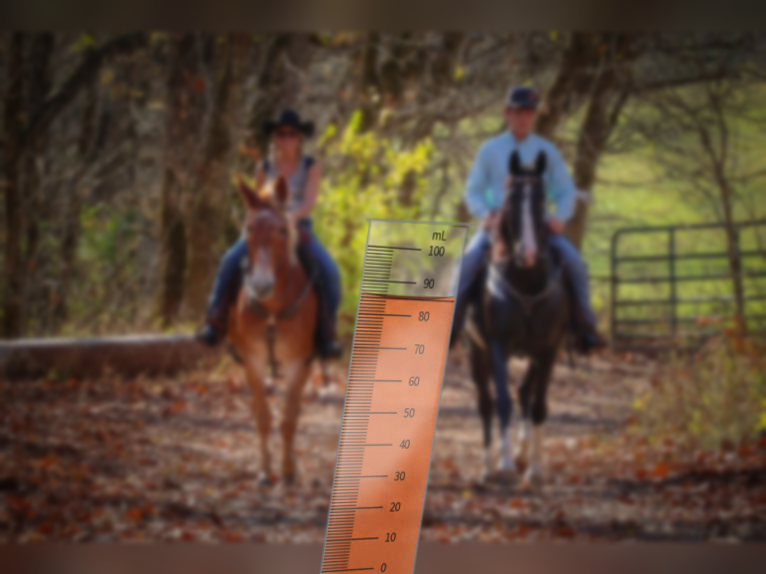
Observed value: 85 mL
